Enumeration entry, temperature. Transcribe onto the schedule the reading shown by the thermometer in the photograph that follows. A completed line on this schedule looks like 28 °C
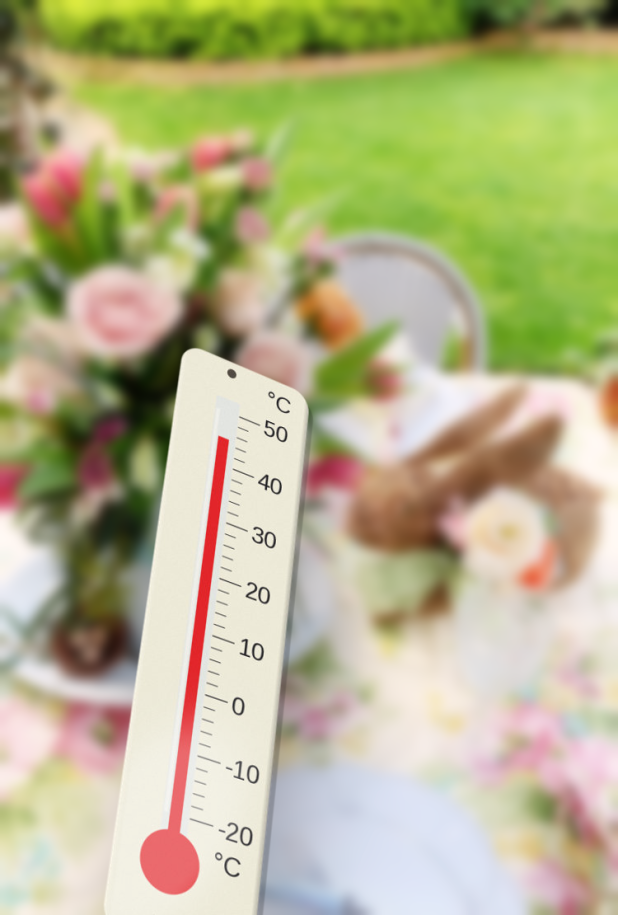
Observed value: 45 °C
